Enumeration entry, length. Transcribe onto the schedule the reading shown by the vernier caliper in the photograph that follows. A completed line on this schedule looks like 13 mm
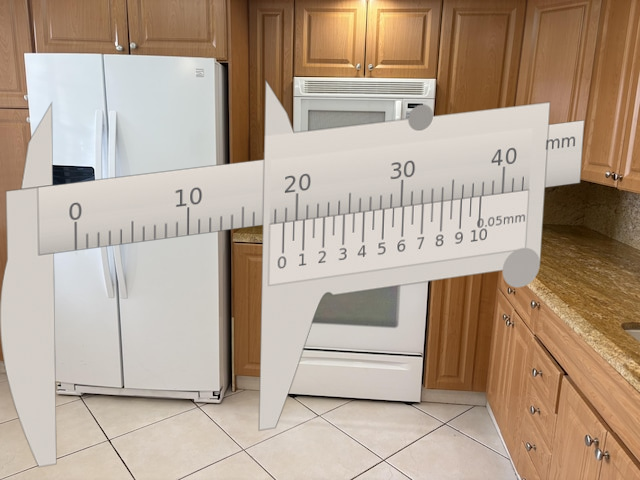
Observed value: 18.8 mm
